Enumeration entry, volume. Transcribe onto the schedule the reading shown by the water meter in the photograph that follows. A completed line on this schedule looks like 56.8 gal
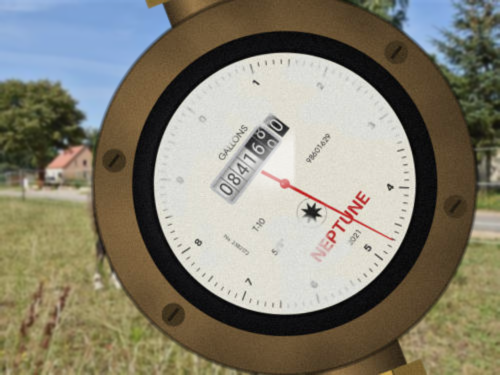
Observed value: 841684.7 gal
